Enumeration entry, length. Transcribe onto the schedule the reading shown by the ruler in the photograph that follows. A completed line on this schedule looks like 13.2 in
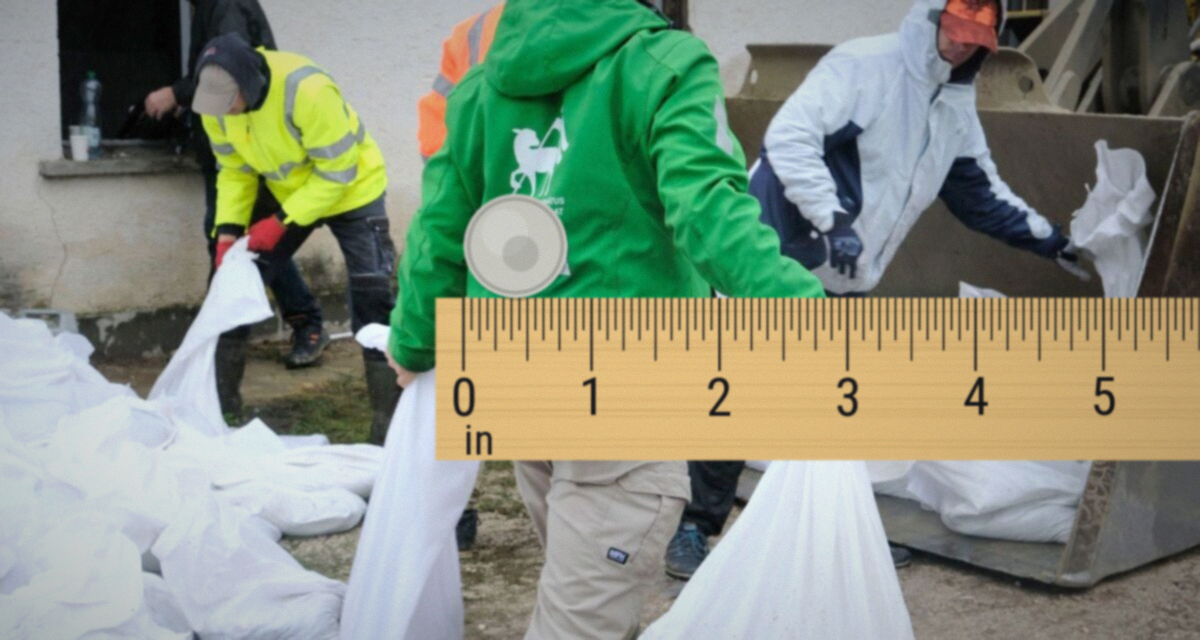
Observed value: 0.8125 in
